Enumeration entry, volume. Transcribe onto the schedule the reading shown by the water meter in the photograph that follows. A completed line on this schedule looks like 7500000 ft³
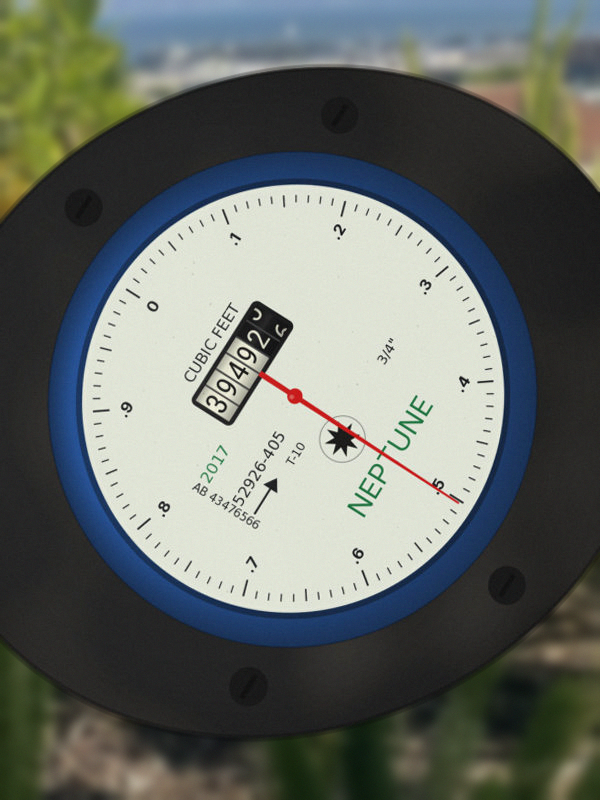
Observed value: 394925.50 ft³
